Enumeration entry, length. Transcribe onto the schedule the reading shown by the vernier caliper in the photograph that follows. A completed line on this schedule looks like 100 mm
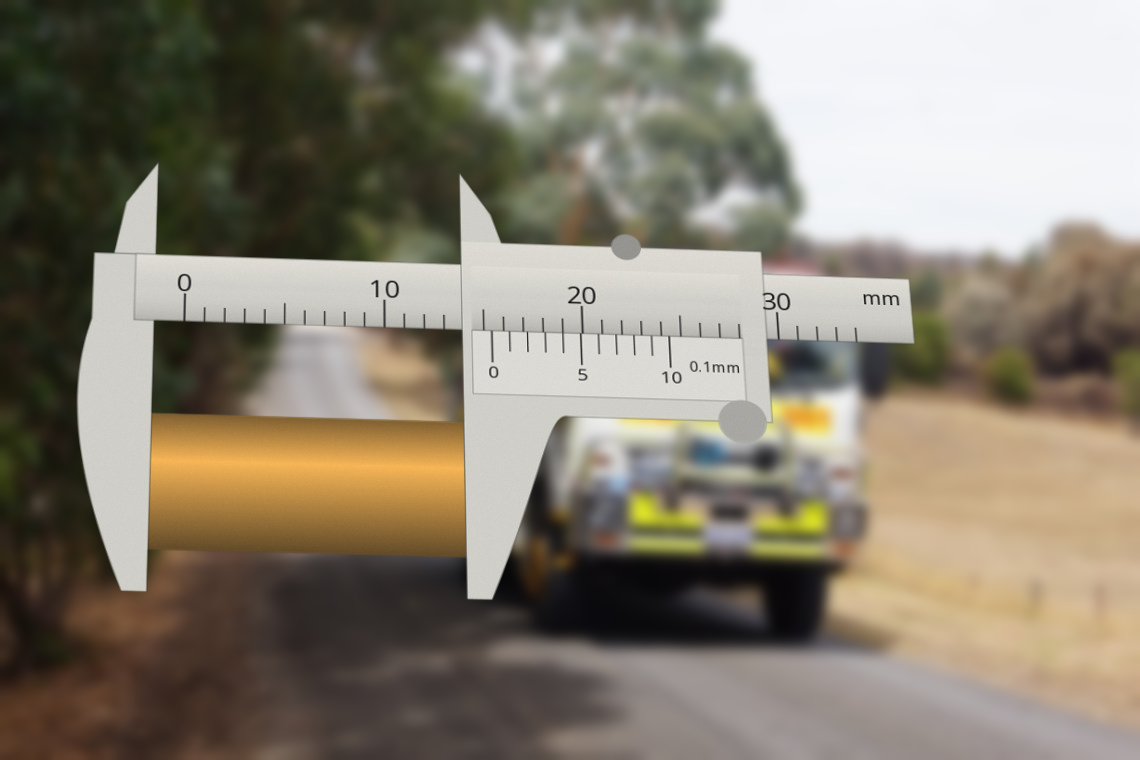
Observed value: 15.4 mm
